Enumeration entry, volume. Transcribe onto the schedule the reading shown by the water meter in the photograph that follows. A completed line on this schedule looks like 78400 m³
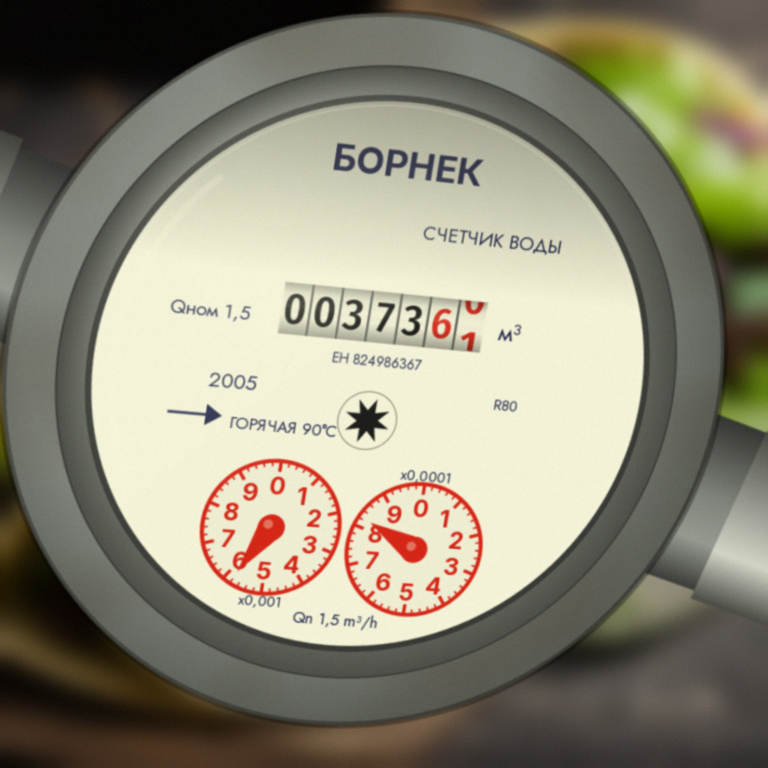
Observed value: 373.6058 m³
